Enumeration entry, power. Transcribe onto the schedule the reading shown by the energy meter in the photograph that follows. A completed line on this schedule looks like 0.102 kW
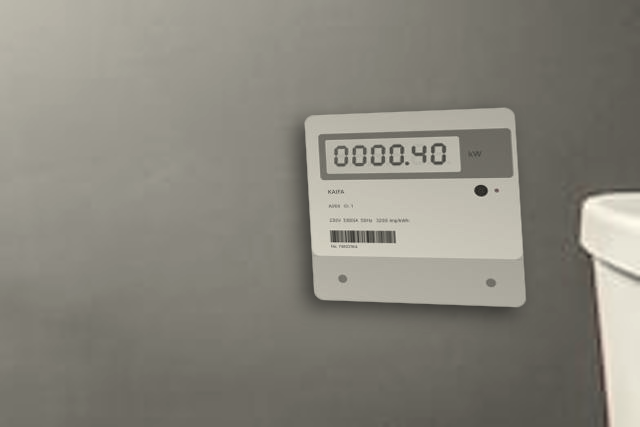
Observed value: 0.40 kW
